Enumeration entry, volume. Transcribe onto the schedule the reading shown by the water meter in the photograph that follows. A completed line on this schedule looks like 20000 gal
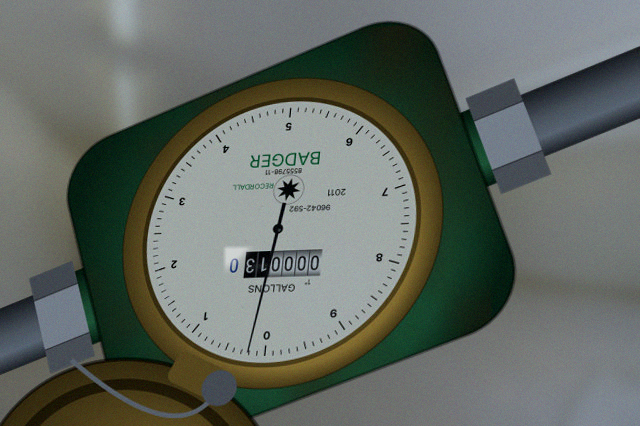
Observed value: 130.2 gal
